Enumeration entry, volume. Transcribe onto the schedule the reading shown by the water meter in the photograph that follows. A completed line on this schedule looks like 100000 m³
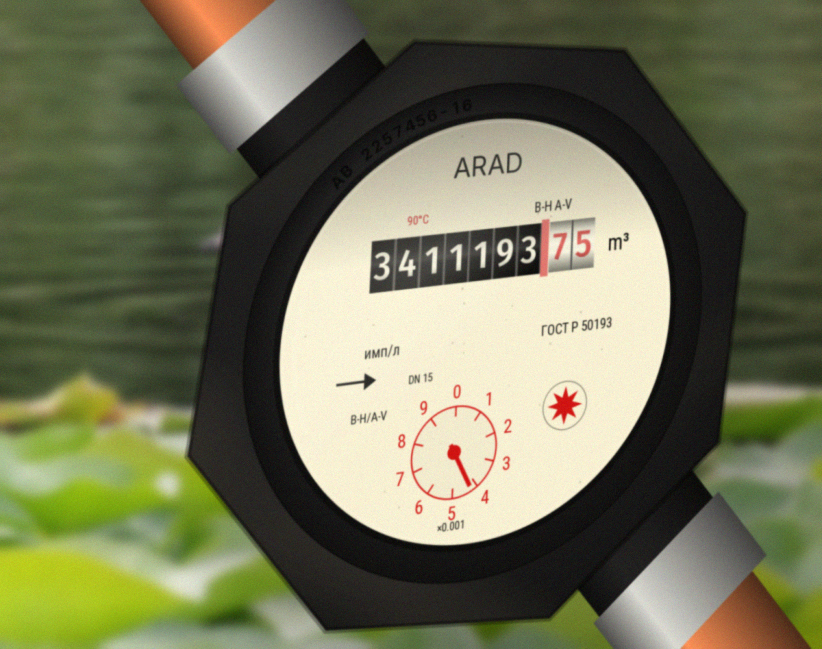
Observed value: 3411193.754 m³
